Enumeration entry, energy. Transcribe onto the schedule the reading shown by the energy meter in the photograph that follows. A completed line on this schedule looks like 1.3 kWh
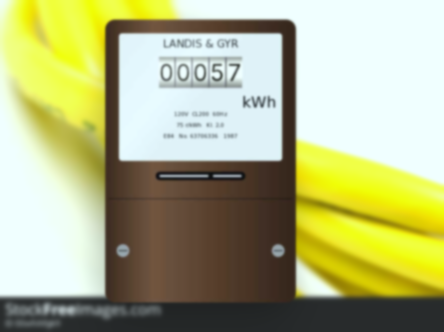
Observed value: 57 kWh
